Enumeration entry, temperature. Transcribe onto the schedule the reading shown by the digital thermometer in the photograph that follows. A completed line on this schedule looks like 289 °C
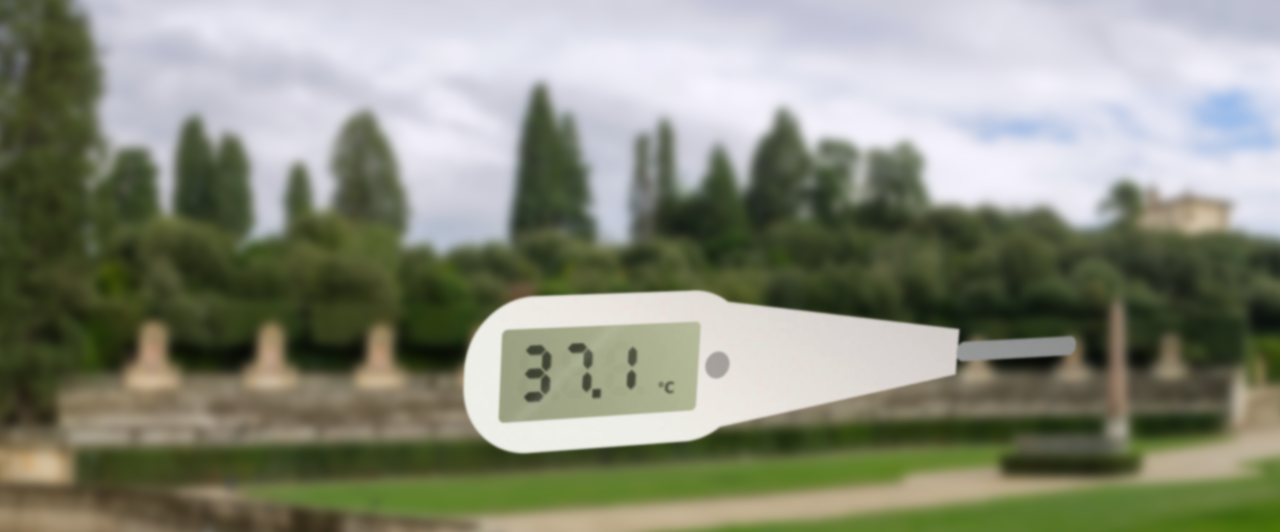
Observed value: 37.1 °C
